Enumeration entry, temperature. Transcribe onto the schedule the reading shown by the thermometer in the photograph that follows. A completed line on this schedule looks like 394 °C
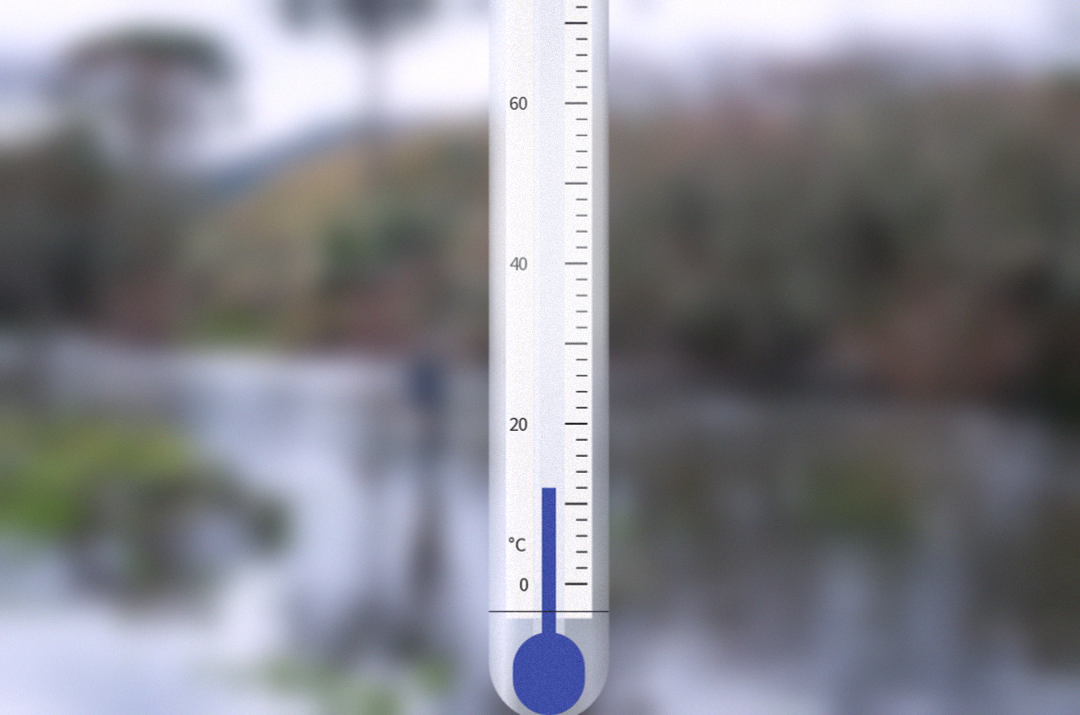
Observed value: 12 °C
